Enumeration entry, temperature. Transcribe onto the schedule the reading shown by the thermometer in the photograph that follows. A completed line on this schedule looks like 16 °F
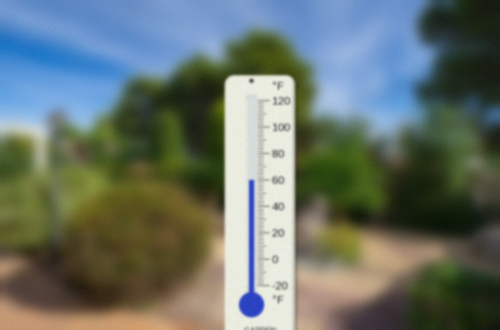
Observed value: 60 °F
